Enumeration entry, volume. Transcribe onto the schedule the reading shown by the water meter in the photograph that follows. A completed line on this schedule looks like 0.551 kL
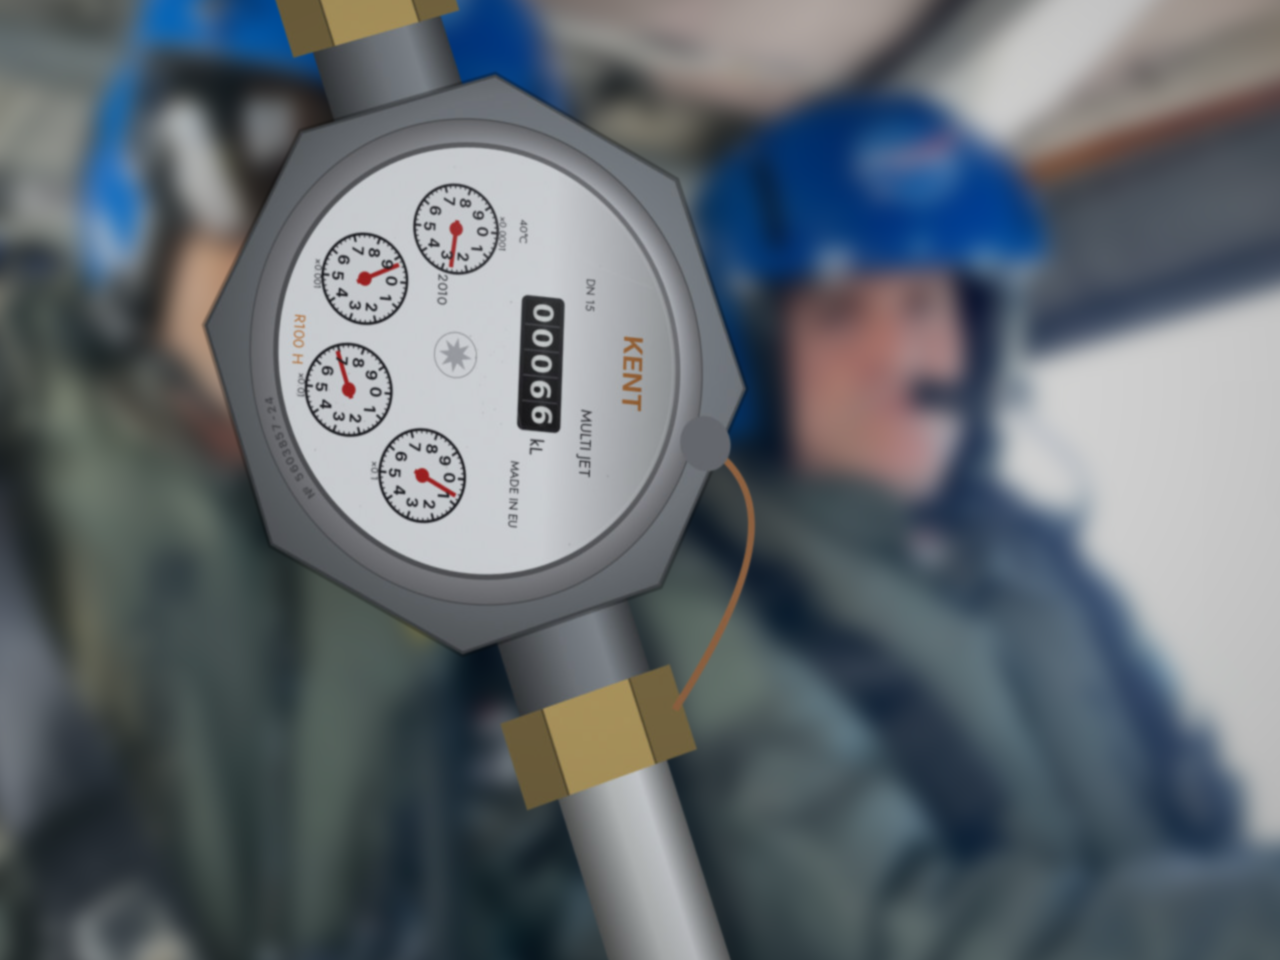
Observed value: 66.0692 kL
